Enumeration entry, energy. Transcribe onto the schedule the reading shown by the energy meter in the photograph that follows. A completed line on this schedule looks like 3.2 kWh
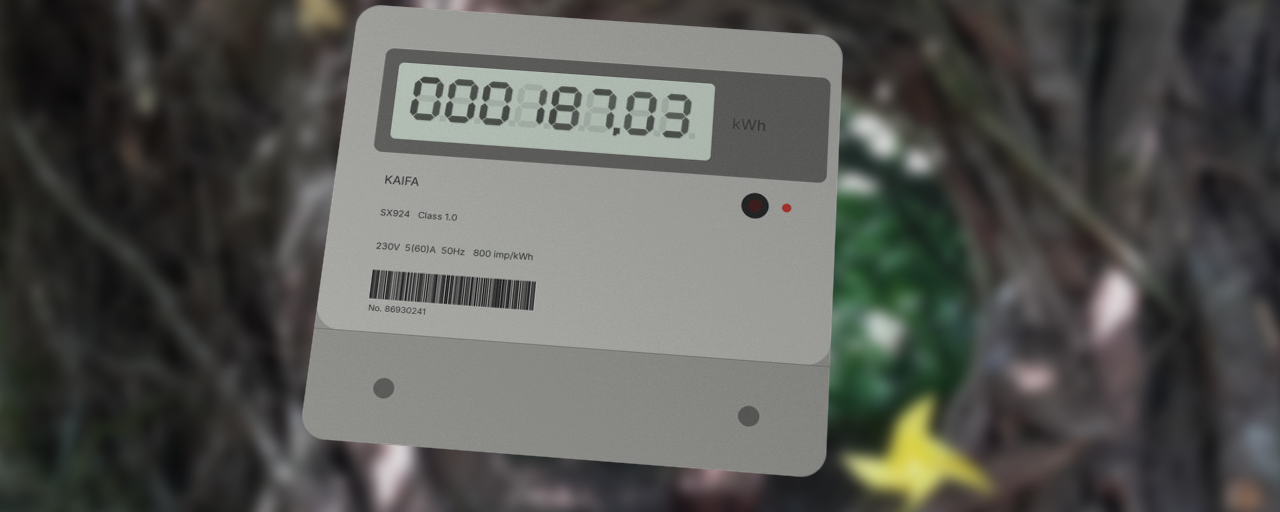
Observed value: 187.03 kWh
